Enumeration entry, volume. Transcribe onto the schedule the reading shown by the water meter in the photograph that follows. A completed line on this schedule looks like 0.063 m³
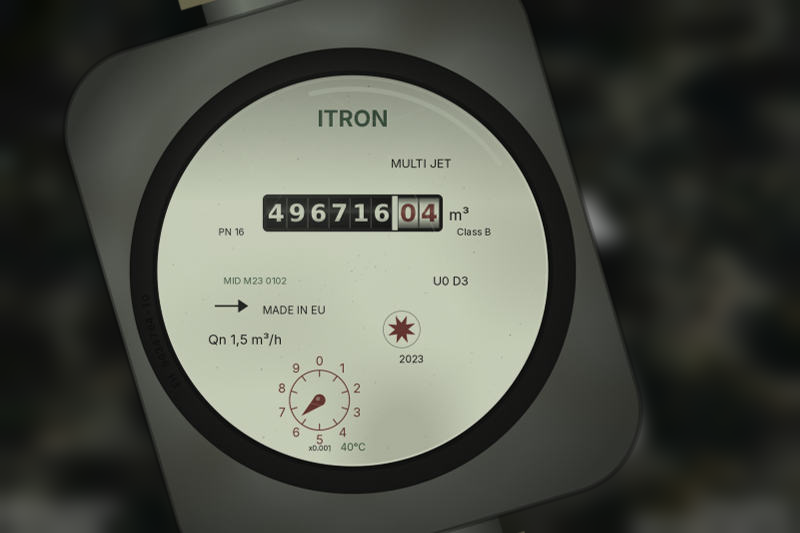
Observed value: 496716.046 m³
